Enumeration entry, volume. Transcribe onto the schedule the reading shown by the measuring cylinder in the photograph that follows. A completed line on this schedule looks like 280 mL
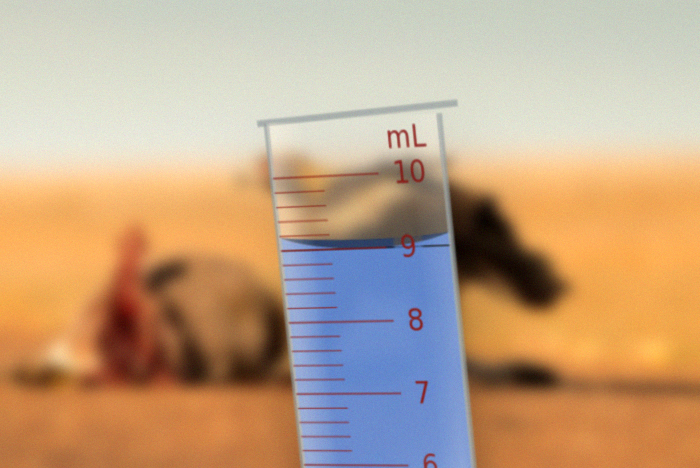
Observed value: 9 mL
